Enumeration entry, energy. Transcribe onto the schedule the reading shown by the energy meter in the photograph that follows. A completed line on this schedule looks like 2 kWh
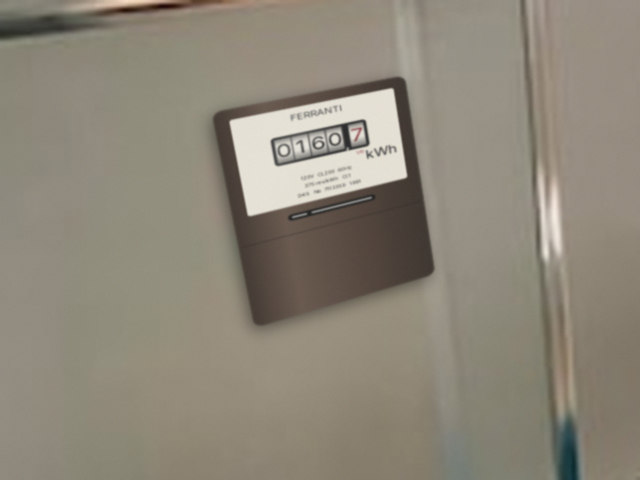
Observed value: 160.7 kWh
